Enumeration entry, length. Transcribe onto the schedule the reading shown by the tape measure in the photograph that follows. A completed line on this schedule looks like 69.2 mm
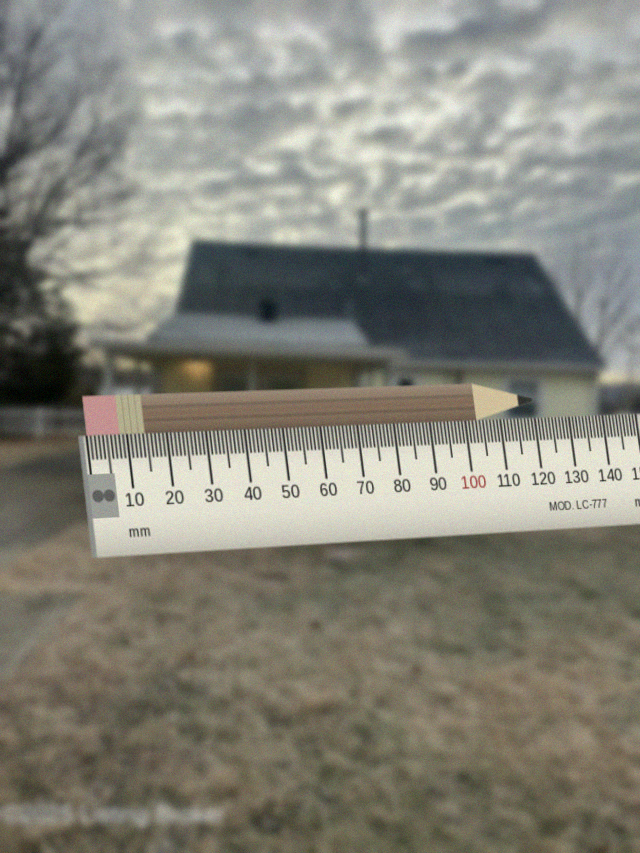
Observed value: 120 mm
